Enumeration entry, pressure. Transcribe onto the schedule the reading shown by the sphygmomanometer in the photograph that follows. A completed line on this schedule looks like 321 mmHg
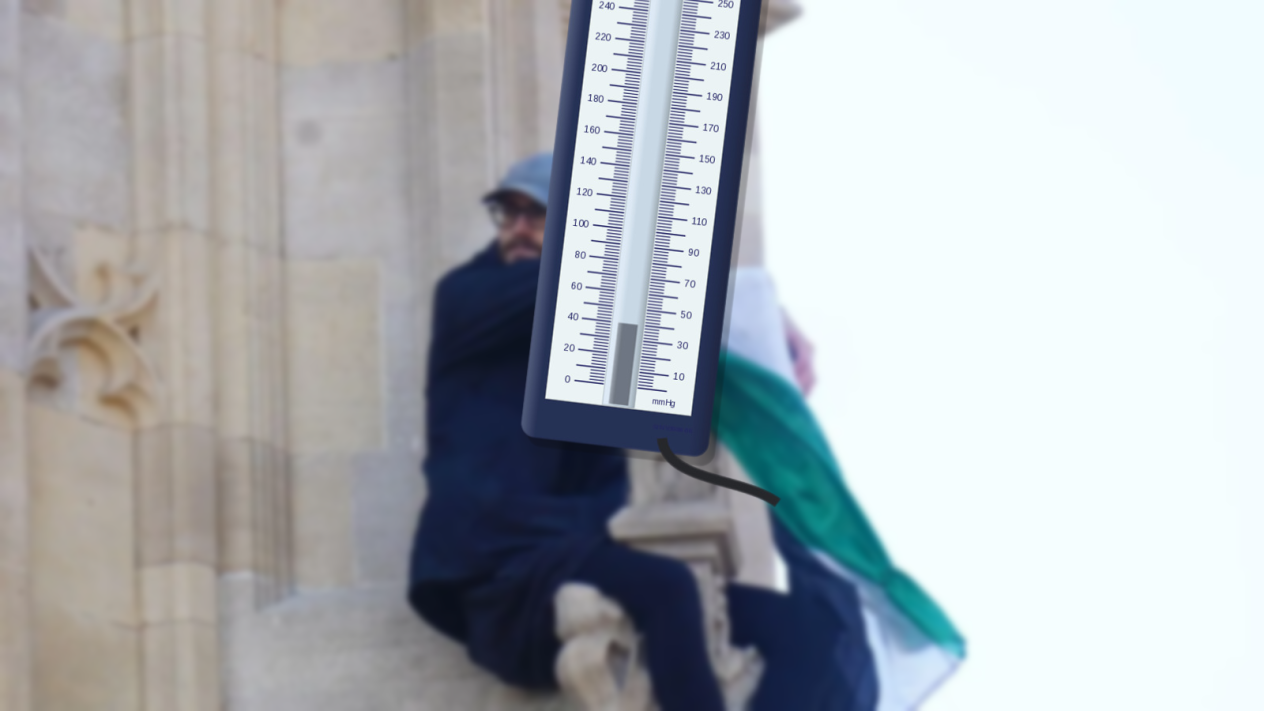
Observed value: 40 mmHg
